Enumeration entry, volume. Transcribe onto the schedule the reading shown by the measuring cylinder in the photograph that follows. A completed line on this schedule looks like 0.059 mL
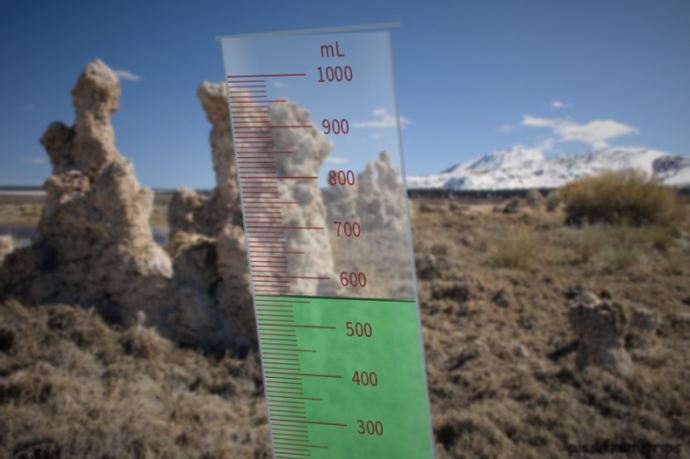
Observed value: 560 mL
